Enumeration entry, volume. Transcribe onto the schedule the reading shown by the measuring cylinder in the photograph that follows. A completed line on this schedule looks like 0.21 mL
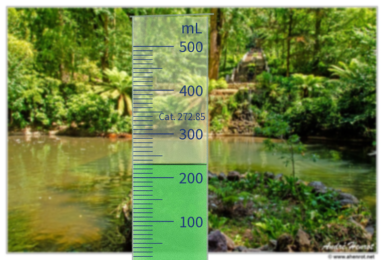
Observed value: 230 mL
